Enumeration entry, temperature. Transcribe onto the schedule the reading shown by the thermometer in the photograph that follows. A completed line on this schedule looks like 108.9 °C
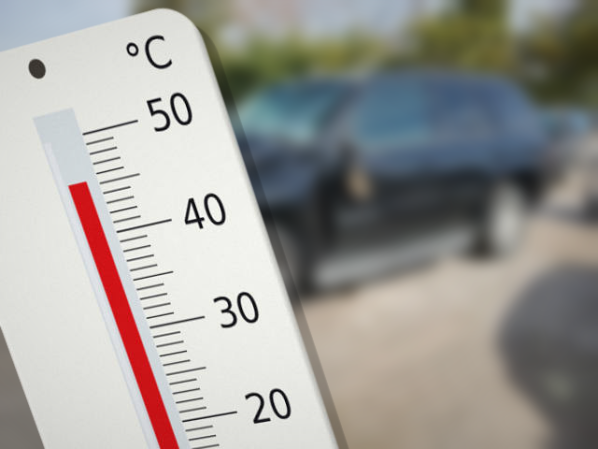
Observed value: 45.5 °C
